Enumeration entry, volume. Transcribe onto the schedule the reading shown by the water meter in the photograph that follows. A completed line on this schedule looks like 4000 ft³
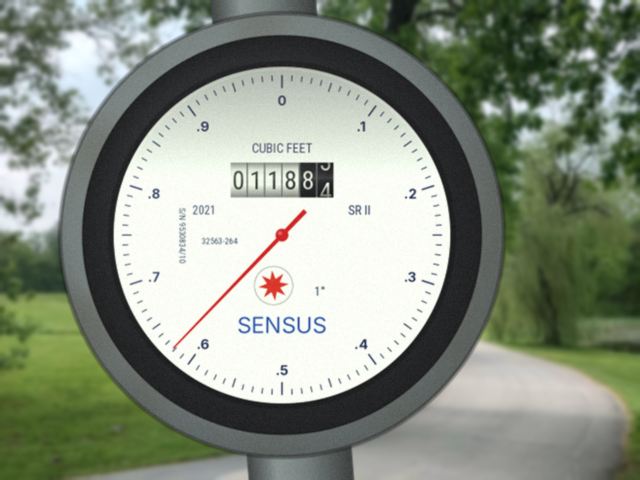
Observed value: 11883.62 ft³
